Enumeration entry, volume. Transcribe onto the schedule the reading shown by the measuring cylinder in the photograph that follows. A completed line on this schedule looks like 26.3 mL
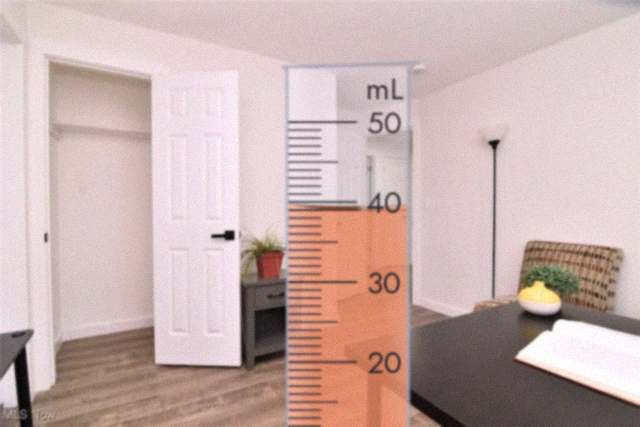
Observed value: 39 mL
